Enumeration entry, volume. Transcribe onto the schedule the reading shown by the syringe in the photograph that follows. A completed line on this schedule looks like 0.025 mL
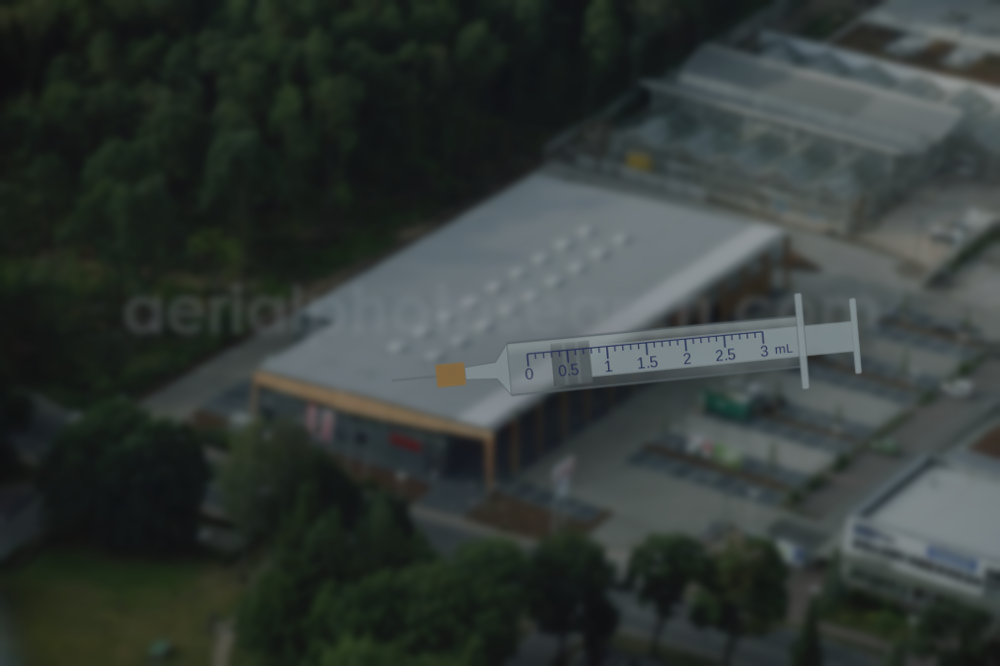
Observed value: 0.3 mL
